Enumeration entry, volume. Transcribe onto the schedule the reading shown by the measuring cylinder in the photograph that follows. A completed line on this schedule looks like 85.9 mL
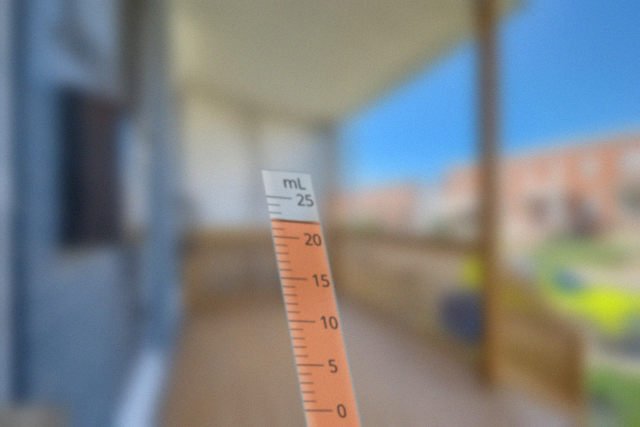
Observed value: 22 mL
